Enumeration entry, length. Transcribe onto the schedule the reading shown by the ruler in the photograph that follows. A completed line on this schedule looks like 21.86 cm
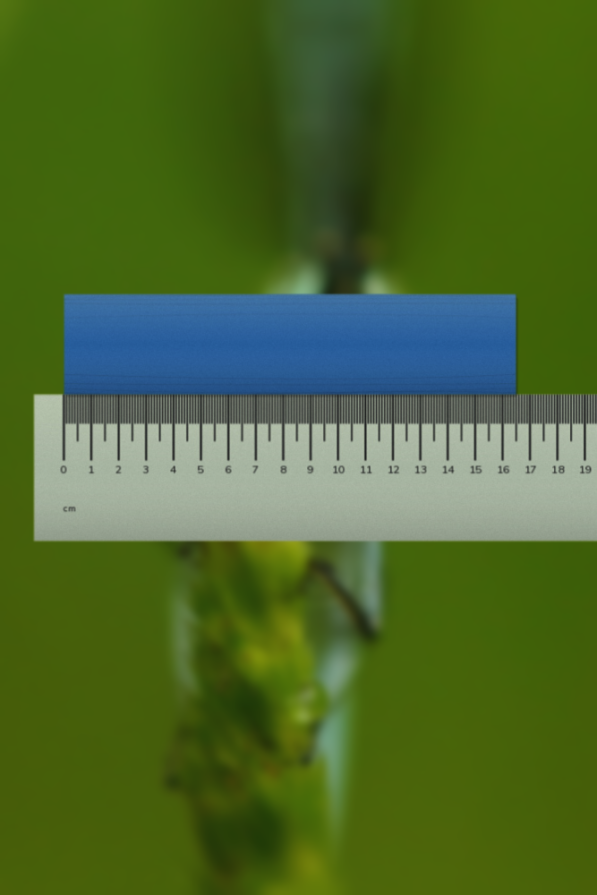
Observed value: 16.5 cm
